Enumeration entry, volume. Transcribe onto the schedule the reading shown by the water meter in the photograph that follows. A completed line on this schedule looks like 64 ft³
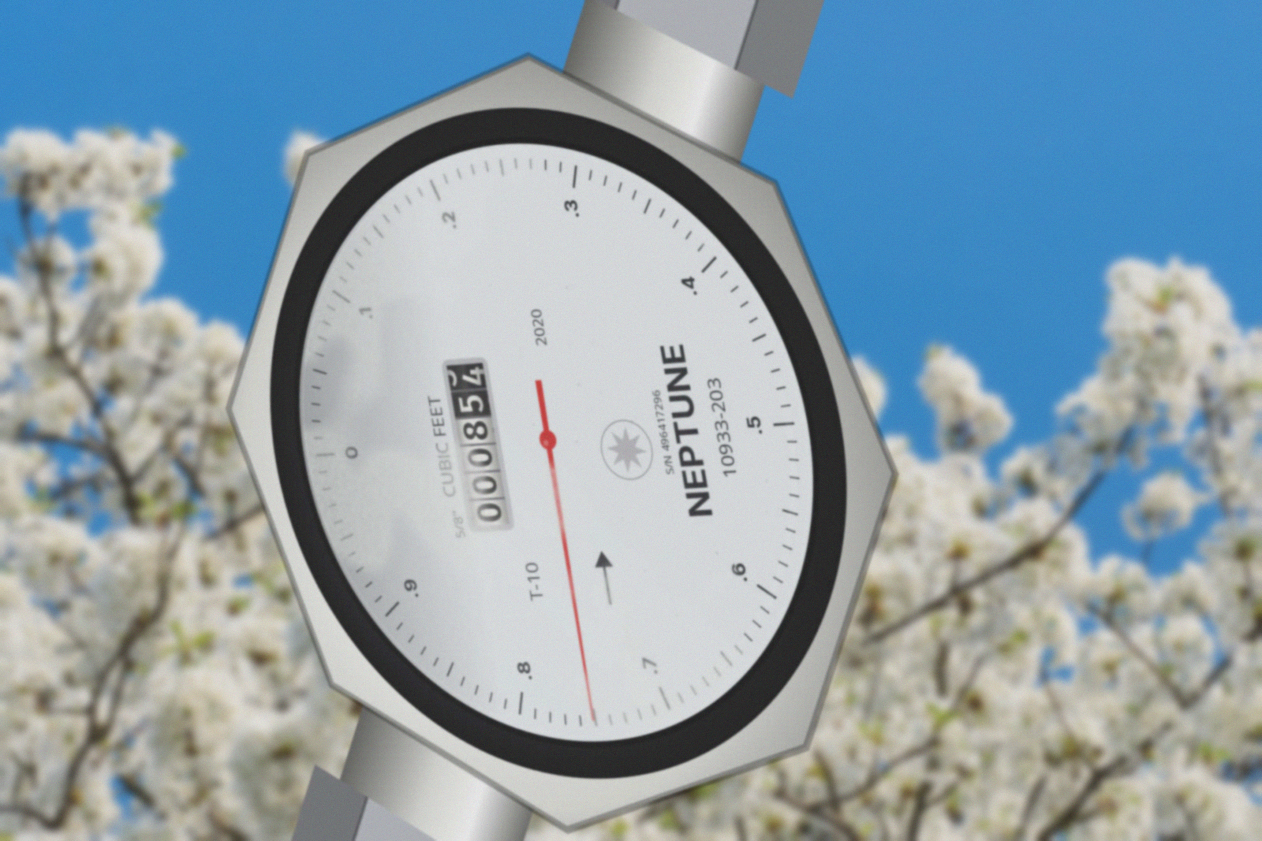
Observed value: 853.75 ft³
